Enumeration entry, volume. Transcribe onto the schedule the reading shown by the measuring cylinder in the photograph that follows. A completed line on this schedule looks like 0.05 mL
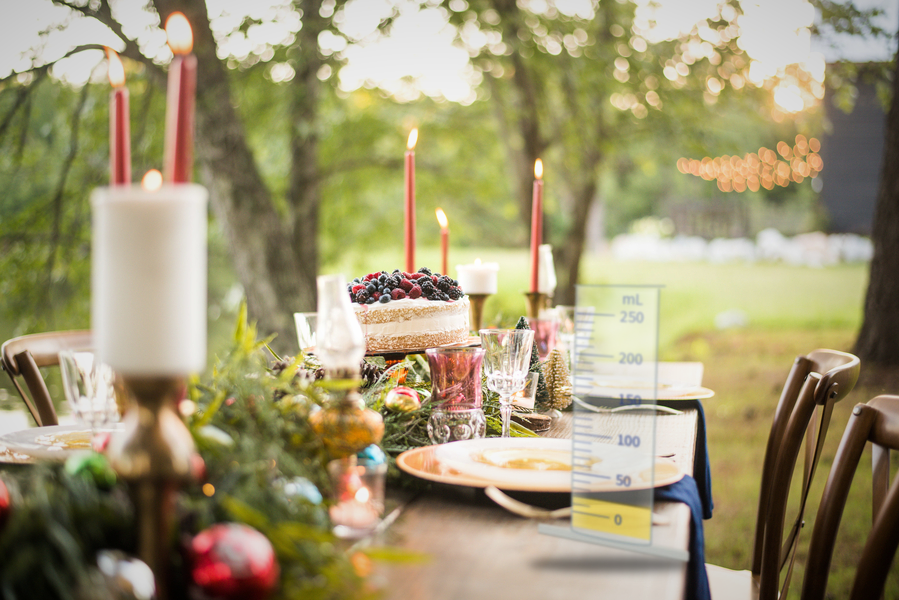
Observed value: 20 mL
